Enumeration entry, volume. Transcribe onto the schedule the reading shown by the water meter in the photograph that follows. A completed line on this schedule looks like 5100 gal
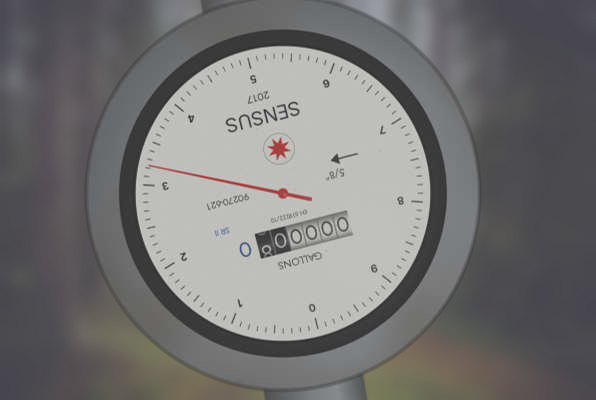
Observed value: 83.2 gal
